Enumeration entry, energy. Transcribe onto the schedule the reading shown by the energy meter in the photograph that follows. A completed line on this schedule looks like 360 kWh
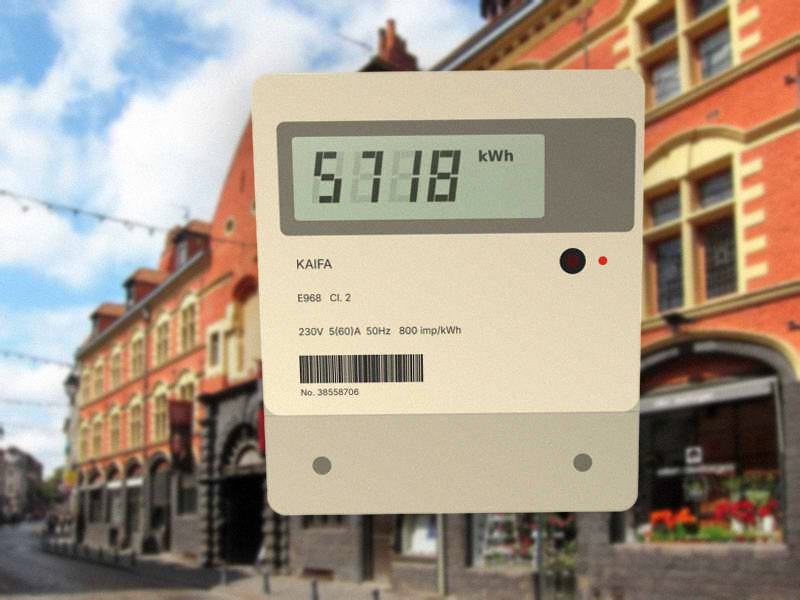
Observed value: 5718 kWh
